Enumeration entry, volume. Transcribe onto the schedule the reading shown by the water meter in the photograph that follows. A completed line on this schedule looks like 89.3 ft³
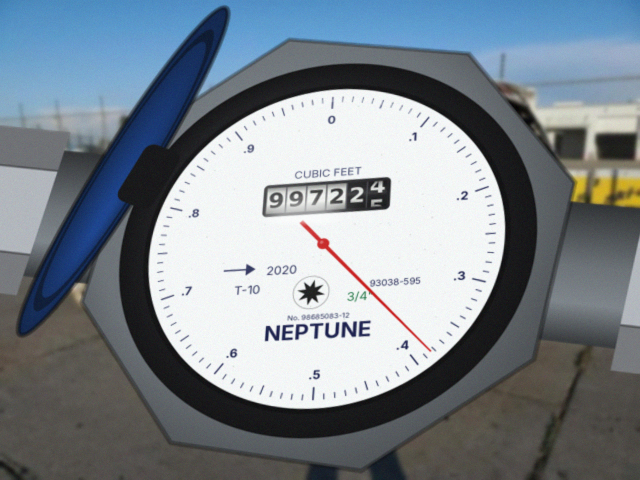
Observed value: 997224.38 ft³
